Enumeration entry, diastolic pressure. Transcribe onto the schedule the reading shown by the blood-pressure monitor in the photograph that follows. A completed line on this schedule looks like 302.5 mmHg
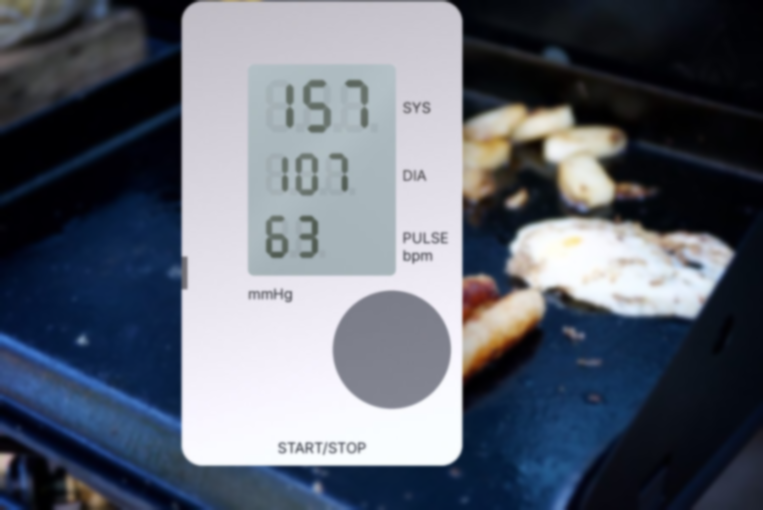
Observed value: 107 mmHg
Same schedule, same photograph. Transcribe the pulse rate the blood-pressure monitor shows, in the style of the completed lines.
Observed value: 63 bpm
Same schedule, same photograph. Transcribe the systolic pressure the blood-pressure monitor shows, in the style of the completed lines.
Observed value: 157 mmHg
